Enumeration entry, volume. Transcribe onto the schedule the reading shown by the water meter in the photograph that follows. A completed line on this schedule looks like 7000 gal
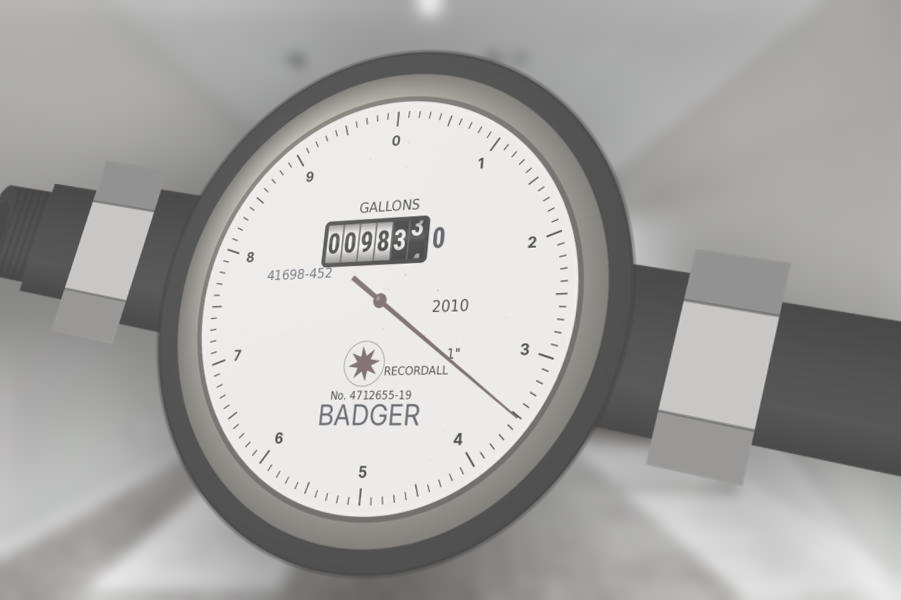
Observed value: 98333.5 gal
